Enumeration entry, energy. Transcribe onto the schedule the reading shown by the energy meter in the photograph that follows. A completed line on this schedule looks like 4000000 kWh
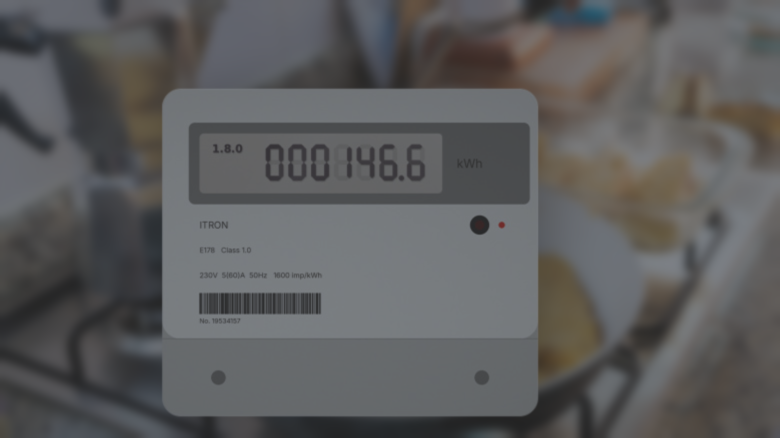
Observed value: 146.6 kWh
